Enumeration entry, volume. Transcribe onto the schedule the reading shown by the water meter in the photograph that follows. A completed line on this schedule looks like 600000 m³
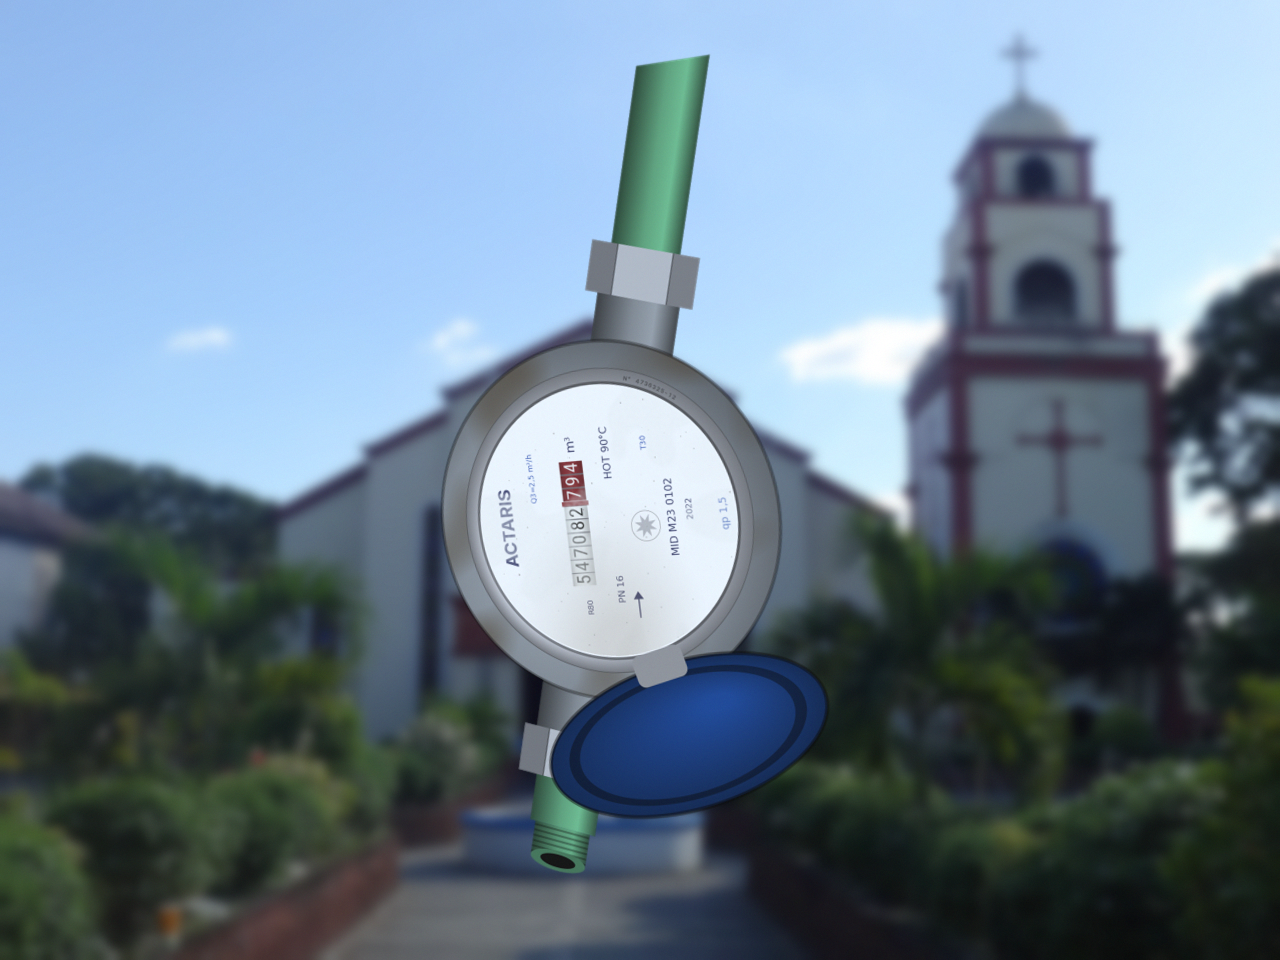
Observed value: 547082.794 m³
